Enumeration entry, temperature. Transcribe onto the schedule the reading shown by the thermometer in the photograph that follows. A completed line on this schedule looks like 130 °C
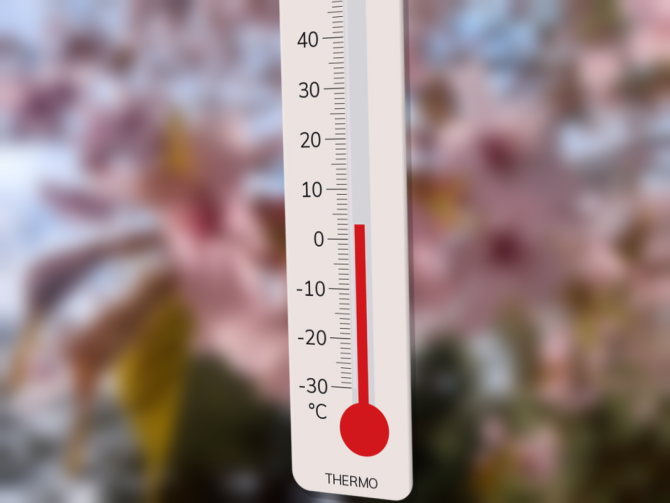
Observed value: 3 °C
